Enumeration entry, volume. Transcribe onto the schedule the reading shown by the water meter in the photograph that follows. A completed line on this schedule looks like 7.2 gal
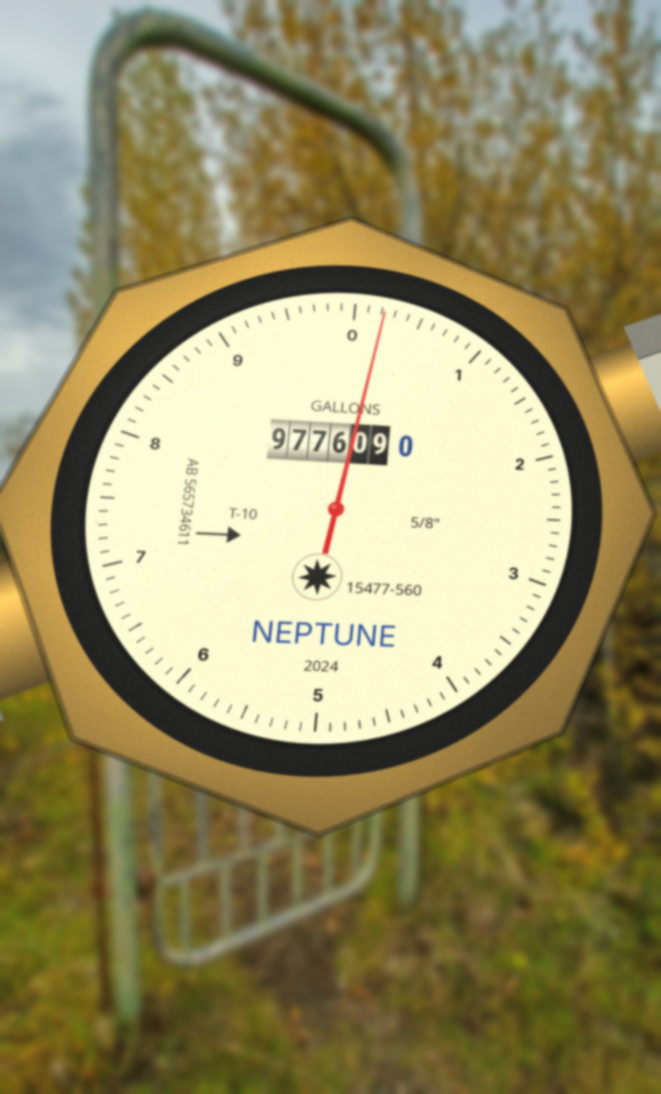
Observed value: 9776090.2 gal
